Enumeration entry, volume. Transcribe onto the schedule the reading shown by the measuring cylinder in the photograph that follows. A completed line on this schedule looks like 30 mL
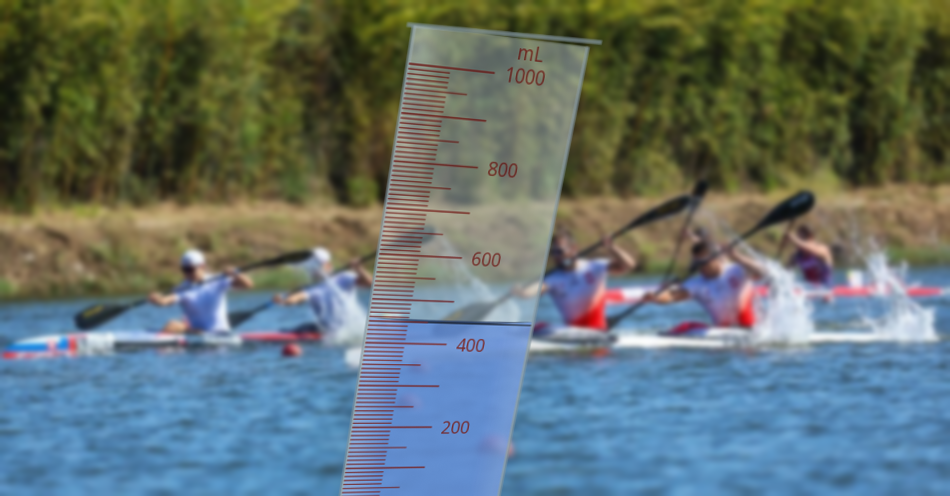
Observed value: 450 mL
